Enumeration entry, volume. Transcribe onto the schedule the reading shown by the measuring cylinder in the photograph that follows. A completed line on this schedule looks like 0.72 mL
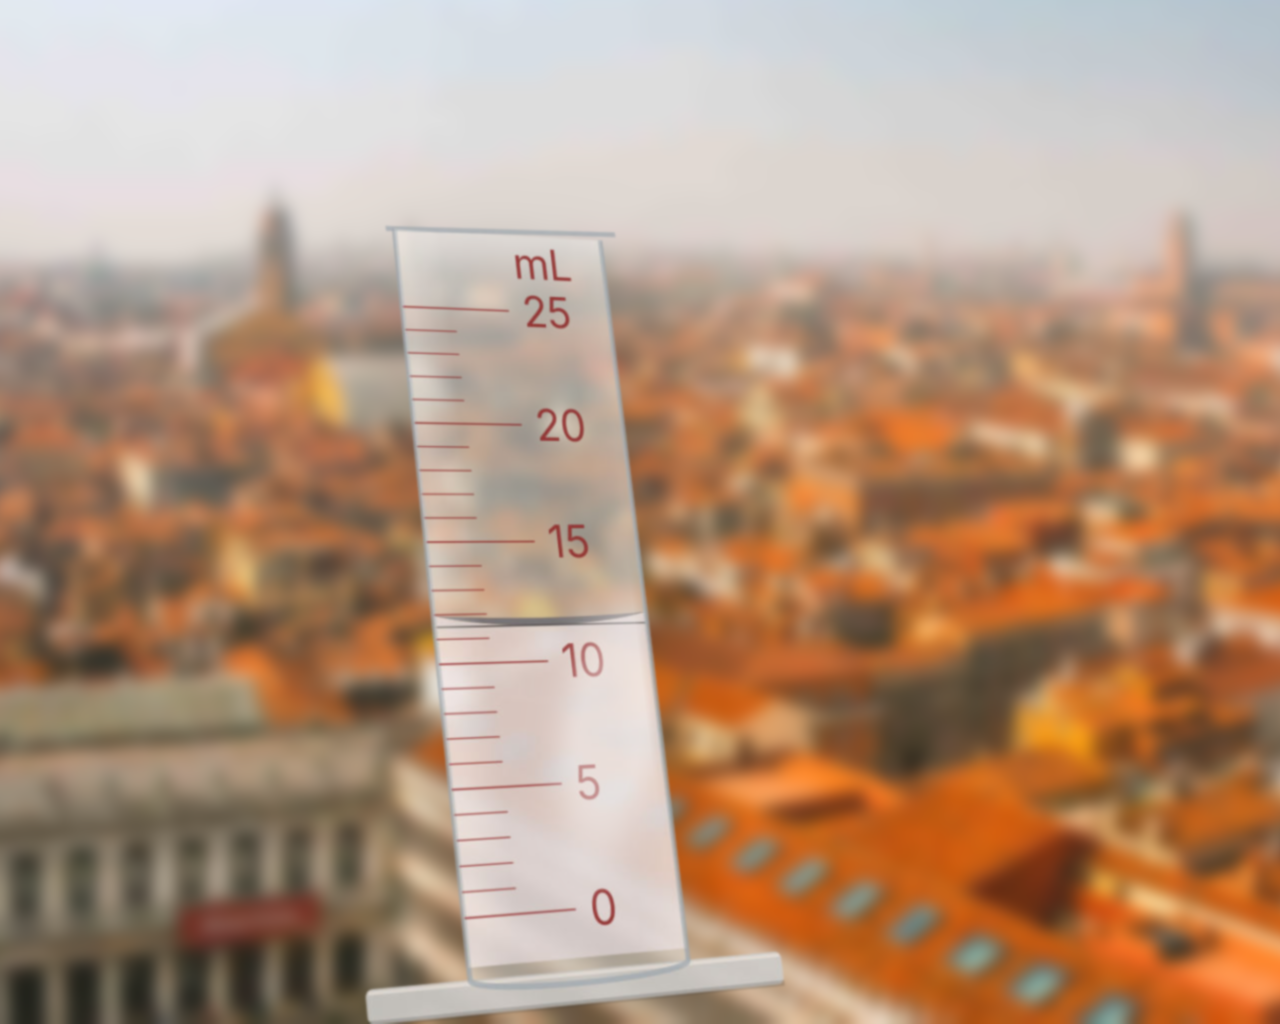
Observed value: 11.5 mL
